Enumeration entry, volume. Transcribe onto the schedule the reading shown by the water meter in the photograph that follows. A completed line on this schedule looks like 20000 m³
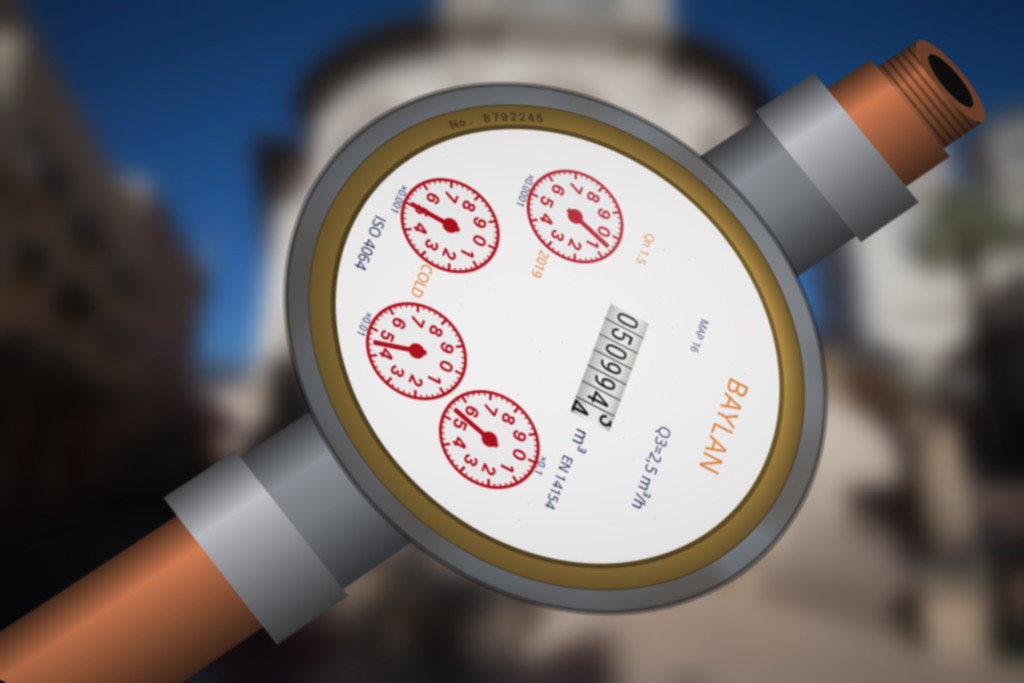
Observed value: 509943.5450 m³
